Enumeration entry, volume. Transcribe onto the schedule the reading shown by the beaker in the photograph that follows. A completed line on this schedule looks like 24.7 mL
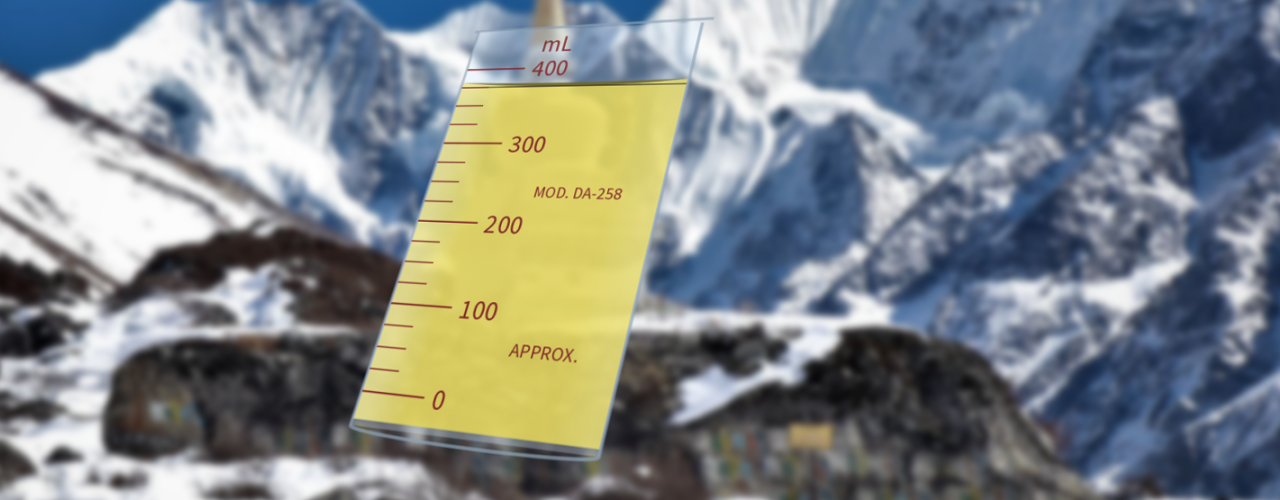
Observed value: 375 mL
